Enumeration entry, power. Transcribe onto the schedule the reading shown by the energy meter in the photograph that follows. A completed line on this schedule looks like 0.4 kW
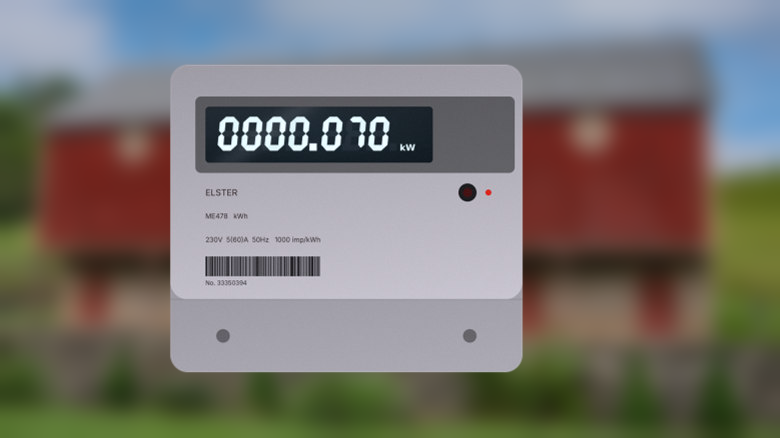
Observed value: 0.070 kW
